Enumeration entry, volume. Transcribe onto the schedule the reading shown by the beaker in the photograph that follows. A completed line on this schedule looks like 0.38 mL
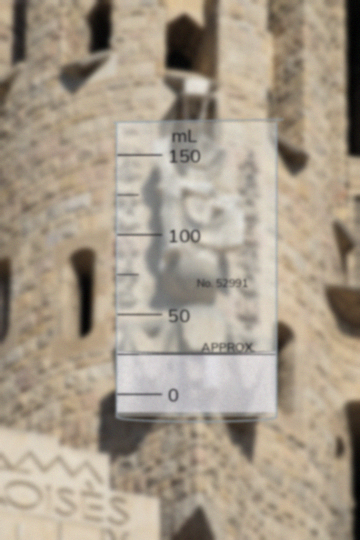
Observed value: 25 mL
